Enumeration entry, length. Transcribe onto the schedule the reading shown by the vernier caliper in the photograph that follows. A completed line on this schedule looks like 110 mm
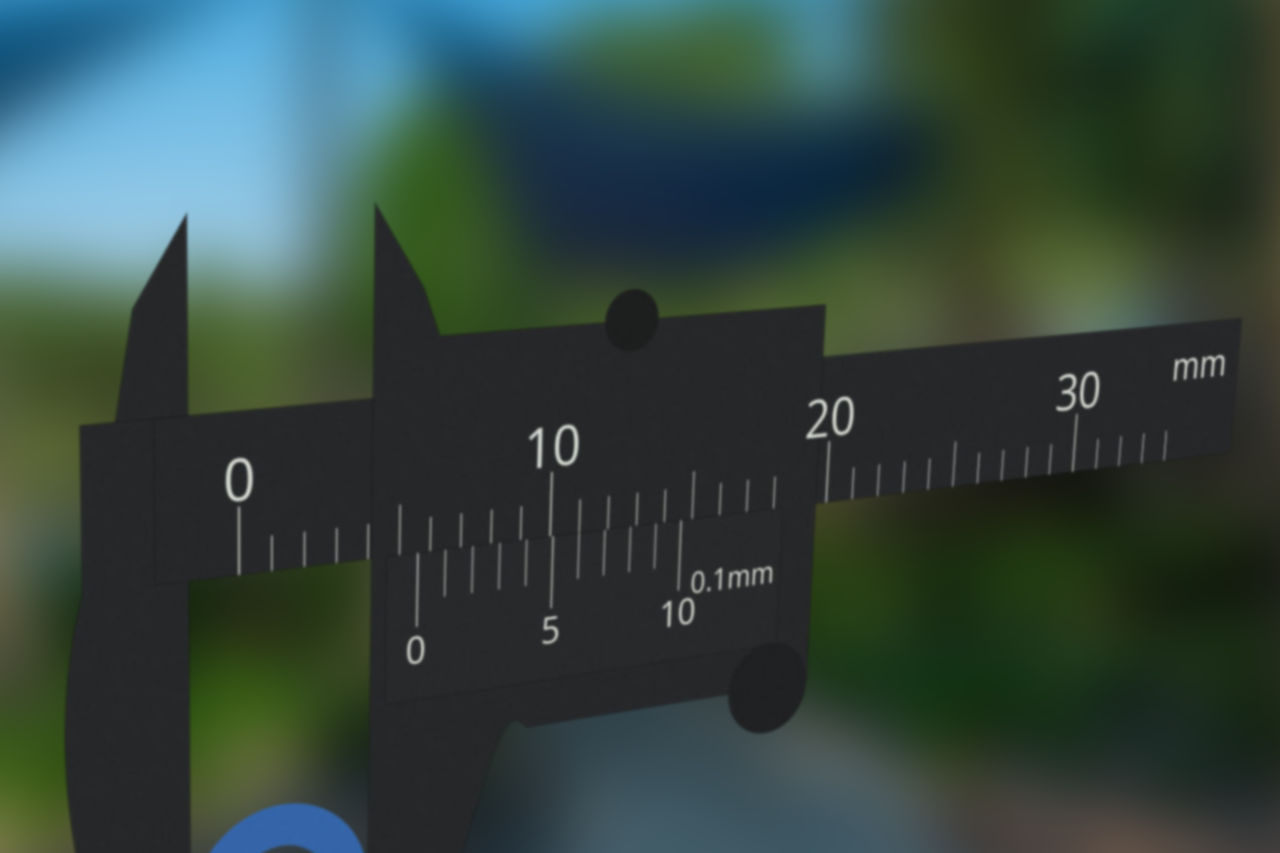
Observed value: 5.6 mm
